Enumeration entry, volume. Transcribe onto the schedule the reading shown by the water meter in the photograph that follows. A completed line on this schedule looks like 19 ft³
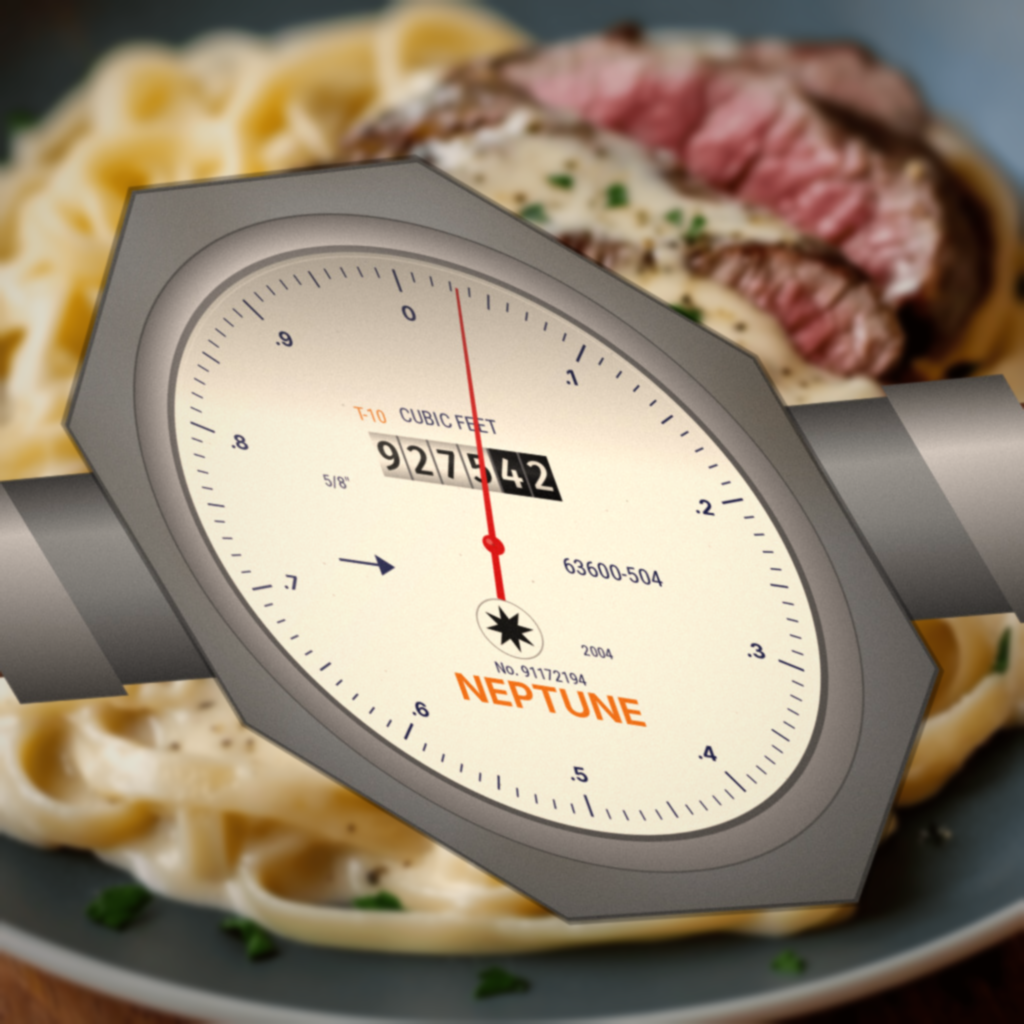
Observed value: 927542.03 ft³
